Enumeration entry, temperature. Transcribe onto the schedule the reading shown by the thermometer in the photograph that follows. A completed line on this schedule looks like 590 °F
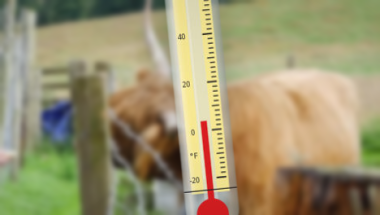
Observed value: 4 °F
